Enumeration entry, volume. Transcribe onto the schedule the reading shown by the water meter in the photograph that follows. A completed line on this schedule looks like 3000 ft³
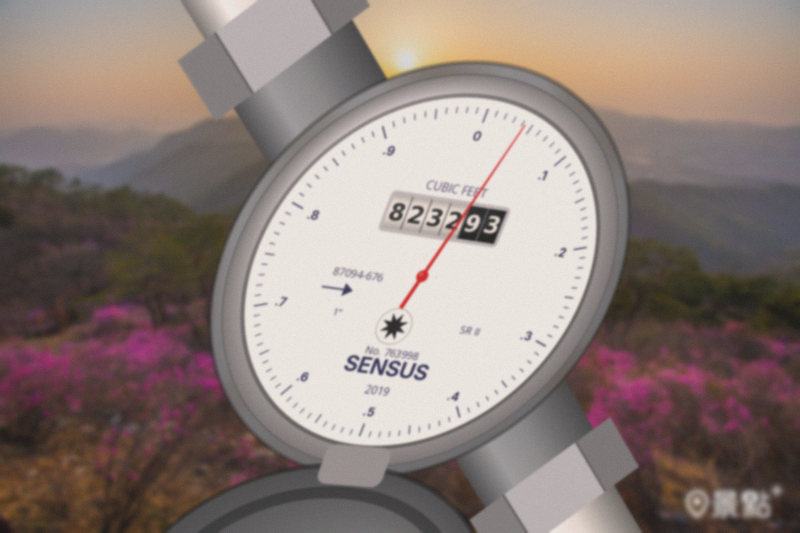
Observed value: 823293.04 ft³
